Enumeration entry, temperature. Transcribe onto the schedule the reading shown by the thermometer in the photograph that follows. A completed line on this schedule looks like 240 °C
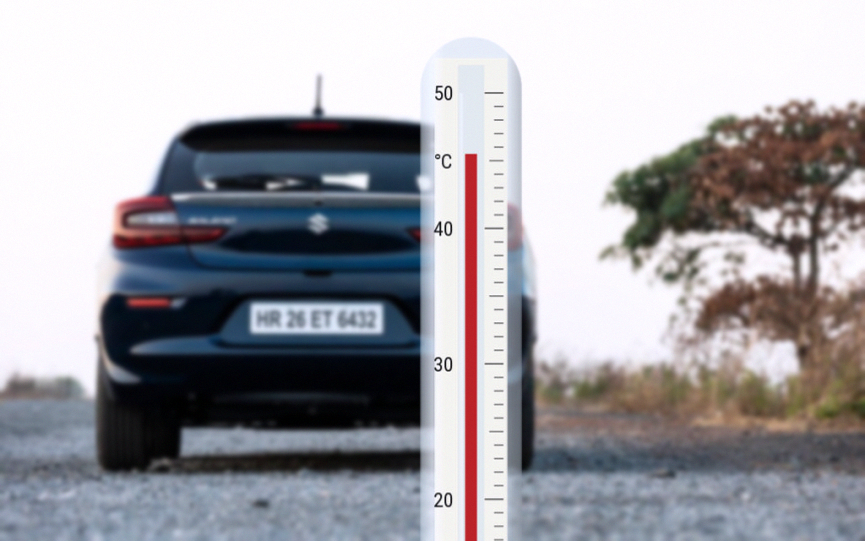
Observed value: 45.5 °C
